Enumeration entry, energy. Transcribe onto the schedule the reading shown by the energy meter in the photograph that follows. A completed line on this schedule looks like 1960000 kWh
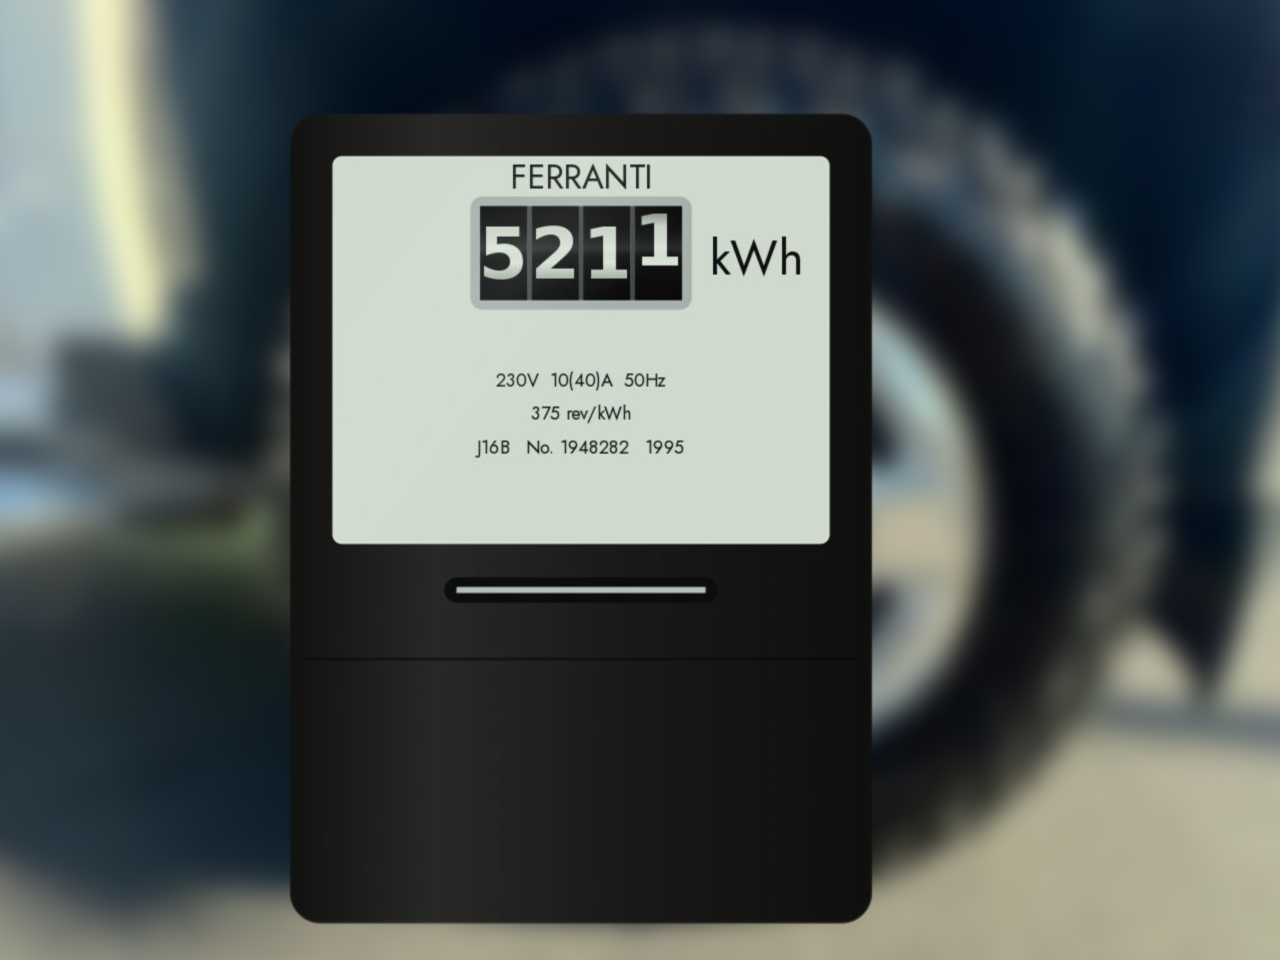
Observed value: 5211 kWh
